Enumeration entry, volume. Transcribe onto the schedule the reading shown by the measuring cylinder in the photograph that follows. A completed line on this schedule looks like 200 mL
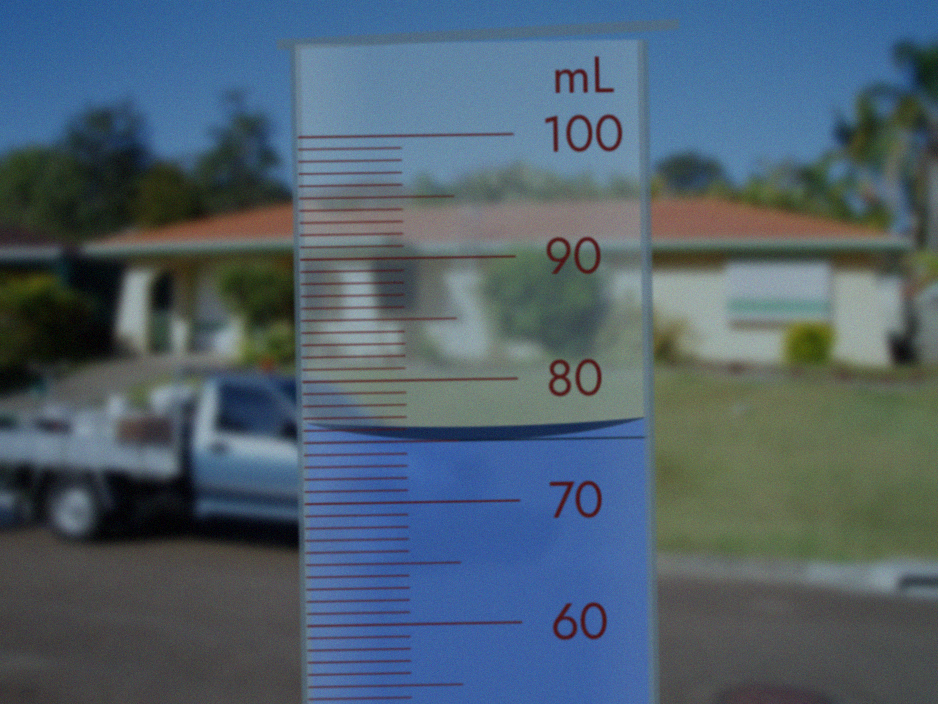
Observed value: 75 mL
